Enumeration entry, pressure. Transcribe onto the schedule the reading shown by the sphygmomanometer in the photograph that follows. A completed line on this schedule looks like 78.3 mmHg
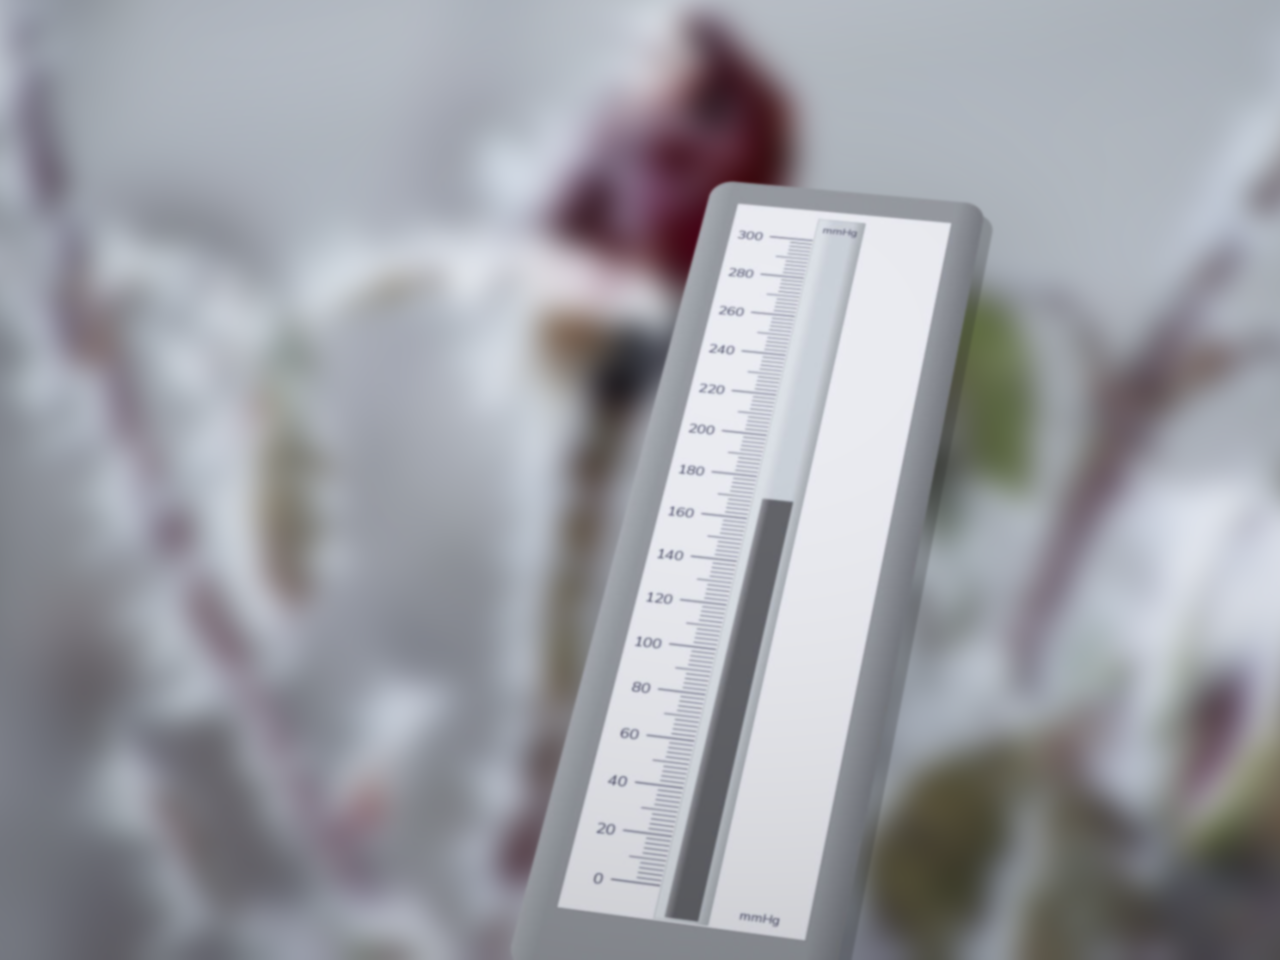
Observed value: 170 mmHg
